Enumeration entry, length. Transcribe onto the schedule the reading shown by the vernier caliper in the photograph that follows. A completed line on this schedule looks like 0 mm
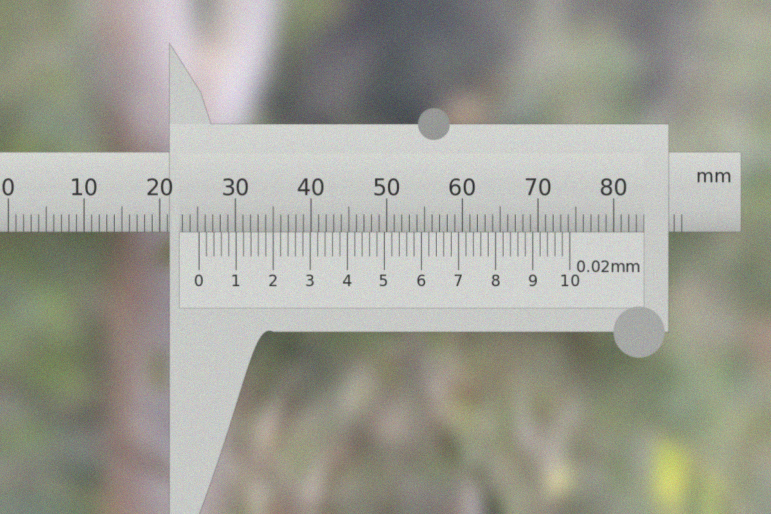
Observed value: 25.2 mm
